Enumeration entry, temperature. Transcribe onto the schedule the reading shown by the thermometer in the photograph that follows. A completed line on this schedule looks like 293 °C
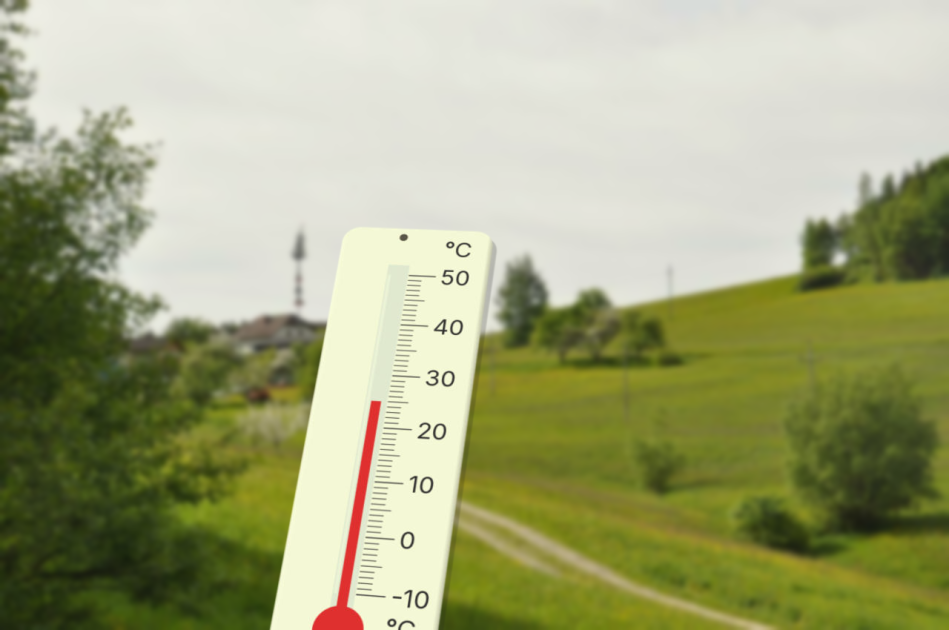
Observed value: 25 °C
